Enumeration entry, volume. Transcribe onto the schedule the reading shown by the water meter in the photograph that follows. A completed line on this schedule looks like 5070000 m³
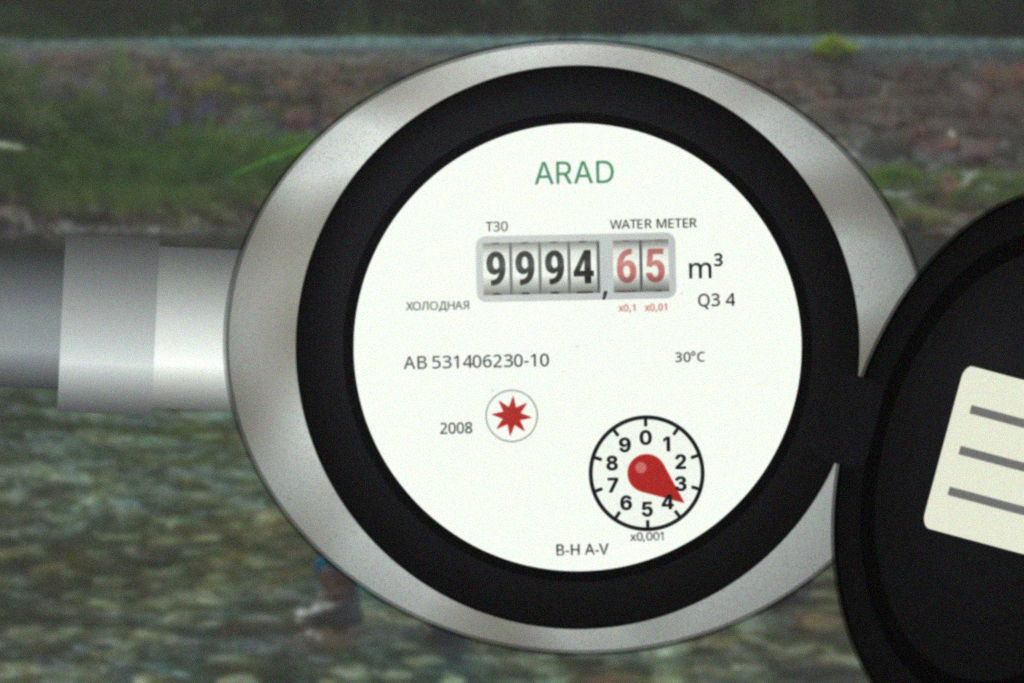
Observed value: 9994.653 m³
